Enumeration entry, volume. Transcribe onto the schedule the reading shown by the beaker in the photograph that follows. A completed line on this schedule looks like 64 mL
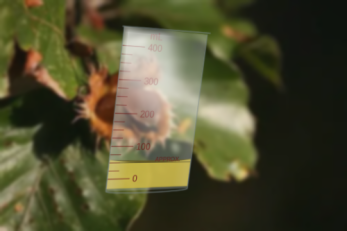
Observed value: 50 mL
